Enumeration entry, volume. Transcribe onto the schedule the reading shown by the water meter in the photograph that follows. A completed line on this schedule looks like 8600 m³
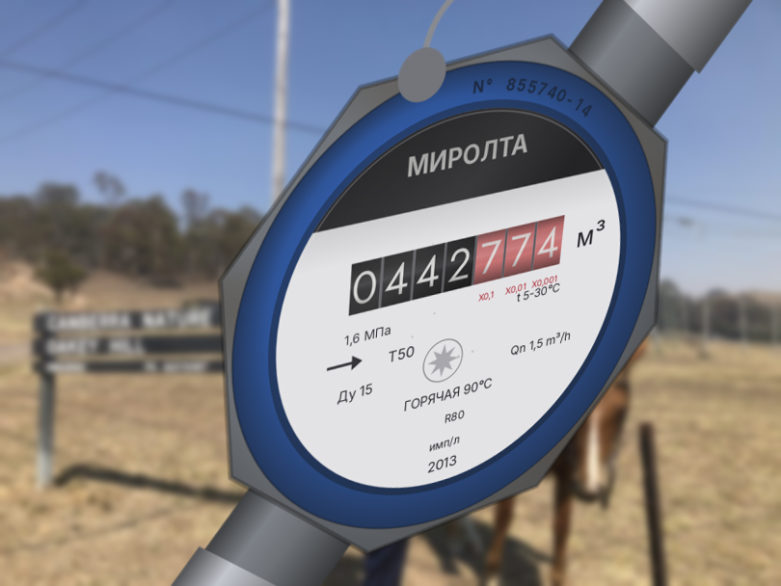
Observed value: 442.774 m³
